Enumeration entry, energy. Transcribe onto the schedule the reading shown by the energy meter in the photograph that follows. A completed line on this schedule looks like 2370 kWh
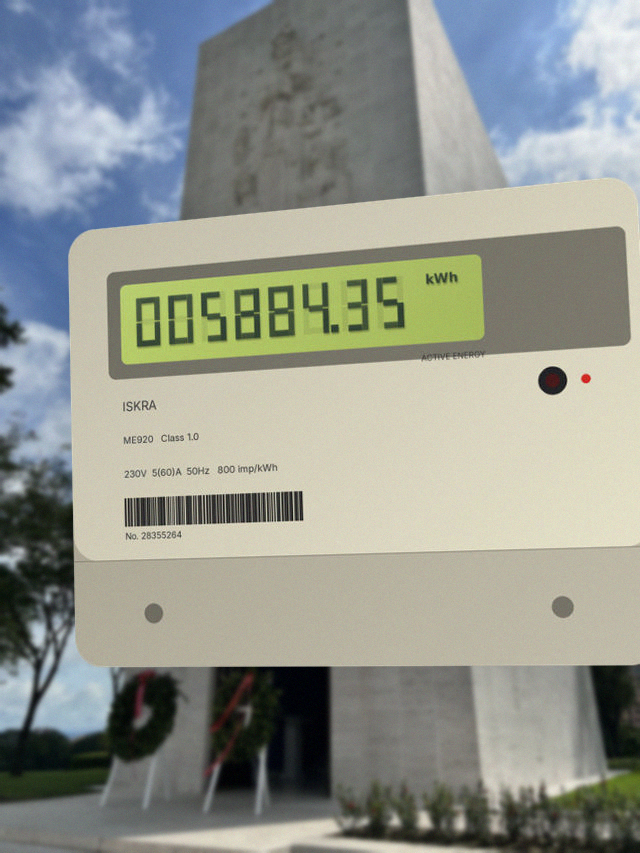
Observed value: 5884.35 kWh
